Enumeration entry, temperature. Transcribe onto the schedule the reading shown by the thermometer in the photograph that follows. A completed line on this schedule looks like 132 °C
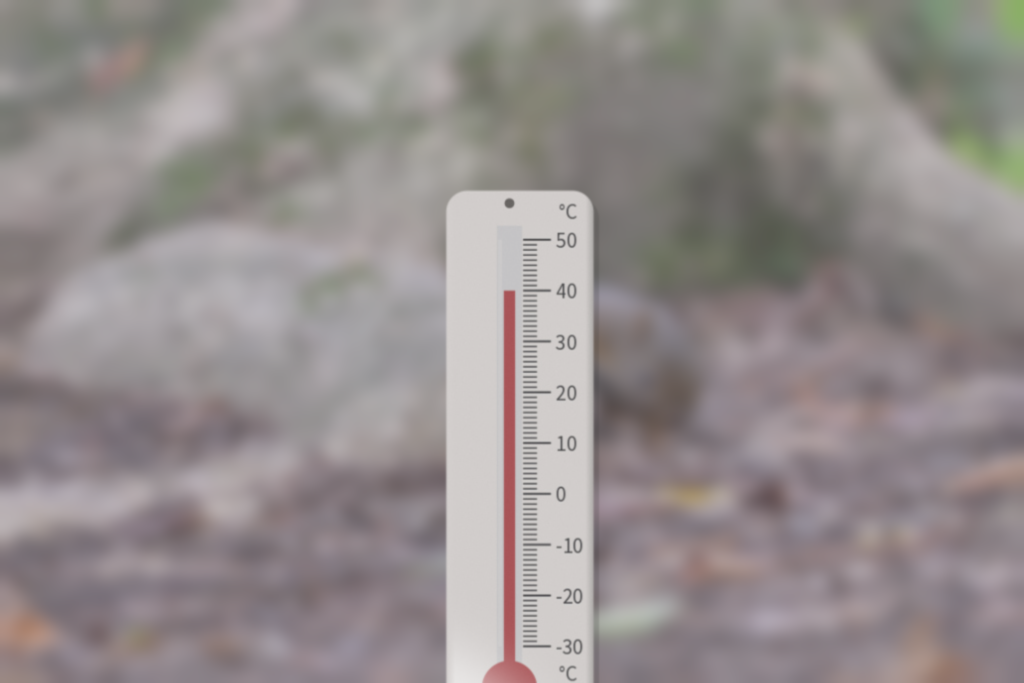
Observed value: 40 °C
